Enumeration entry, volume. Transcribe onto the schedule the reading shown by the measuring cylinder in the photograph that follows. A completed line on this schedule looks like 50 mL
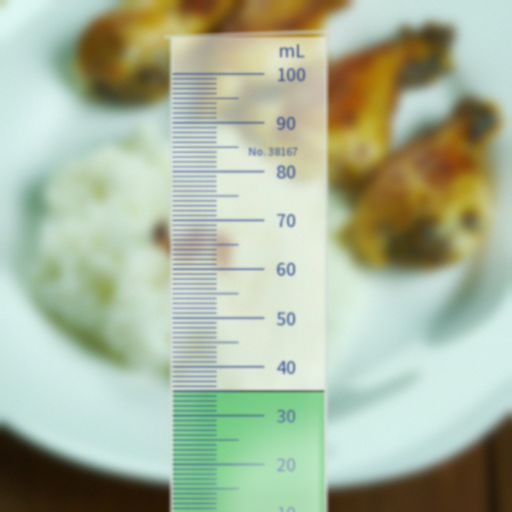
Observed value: 35 mL
